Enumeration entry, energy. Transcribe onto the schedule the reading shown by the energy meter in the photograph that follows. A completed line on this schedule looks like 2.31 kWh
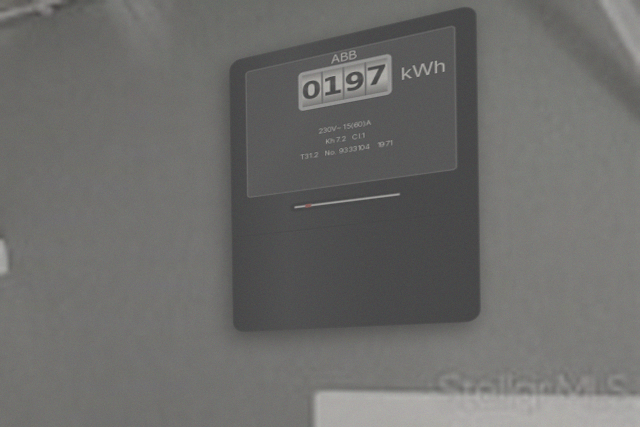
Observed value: 197 kWh
